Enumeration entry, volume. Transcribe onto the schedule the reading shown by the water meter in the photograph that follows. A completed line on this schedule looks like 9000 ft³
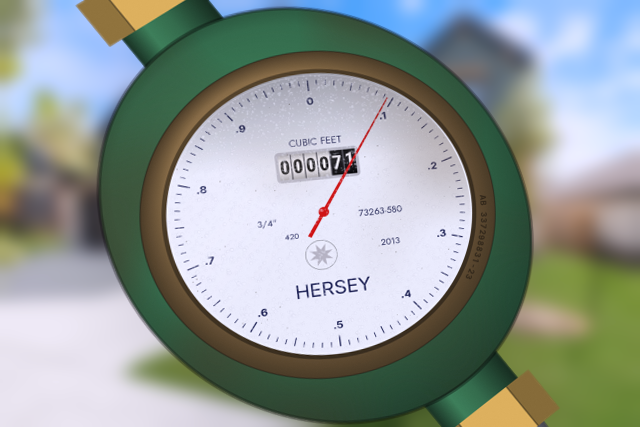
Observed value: 71.09 ft³
